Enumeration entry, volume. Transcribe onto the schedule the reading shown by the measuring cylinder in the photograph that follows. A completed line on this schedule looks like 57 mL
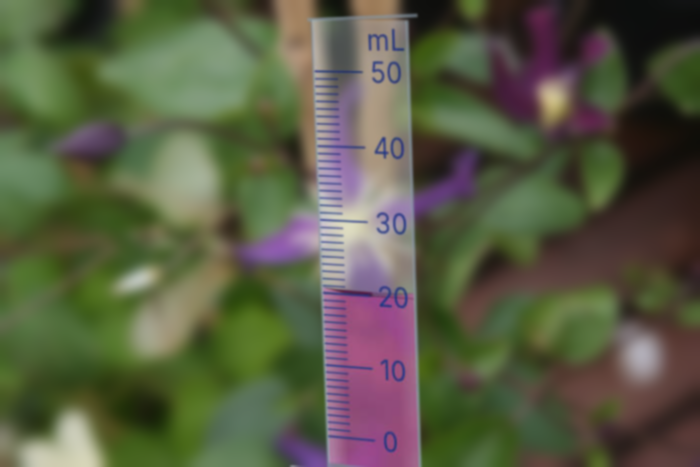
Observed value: 20 mL
